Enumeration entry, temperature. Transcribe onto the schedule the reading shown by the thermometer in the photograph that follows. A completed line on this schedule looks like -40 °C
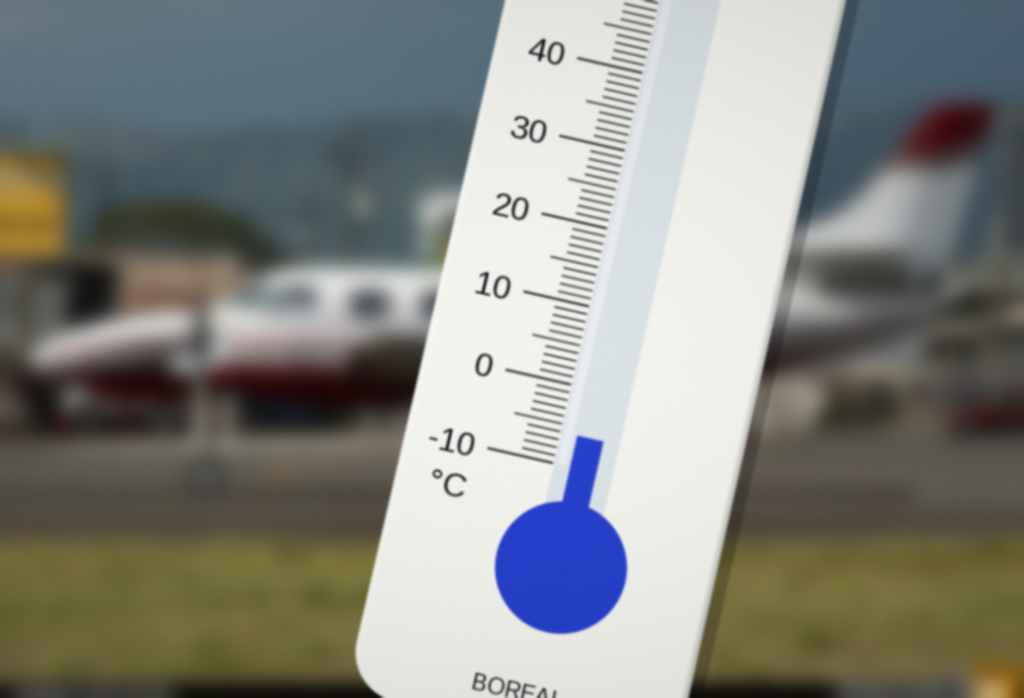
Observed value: -6 °C
